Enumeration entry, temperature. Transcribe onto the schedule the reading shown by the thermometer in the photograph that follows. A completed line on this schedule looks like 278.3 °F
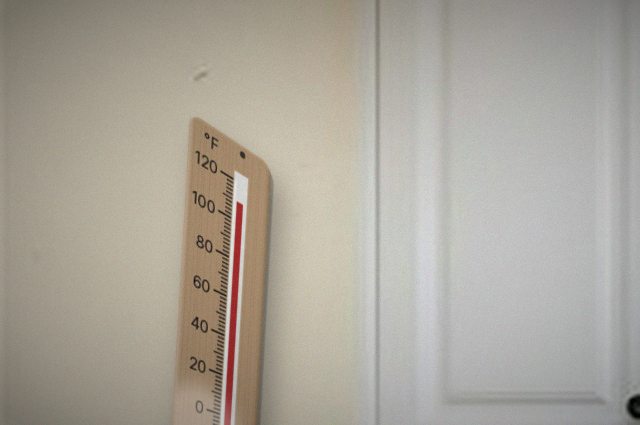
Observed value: 110 °F
